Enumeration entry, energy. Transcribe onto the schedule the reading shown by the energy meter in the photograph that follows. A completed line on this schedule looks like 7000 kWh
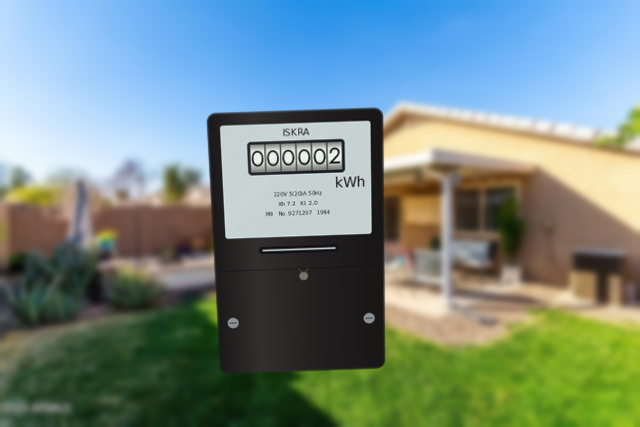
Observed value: 2 kWh
